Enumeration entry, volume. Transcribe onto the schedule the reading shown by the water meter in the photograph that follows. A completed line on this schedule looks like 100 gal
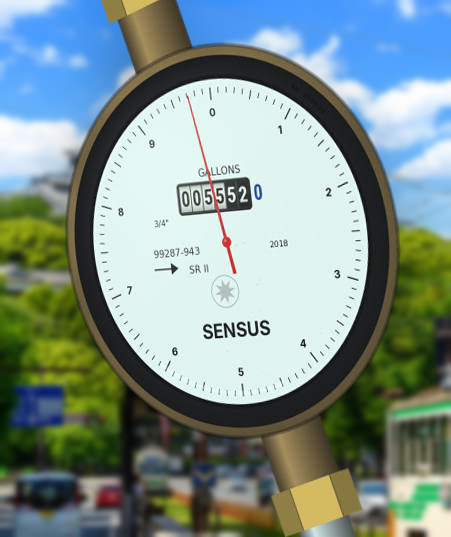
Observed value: 55519.7 gal
